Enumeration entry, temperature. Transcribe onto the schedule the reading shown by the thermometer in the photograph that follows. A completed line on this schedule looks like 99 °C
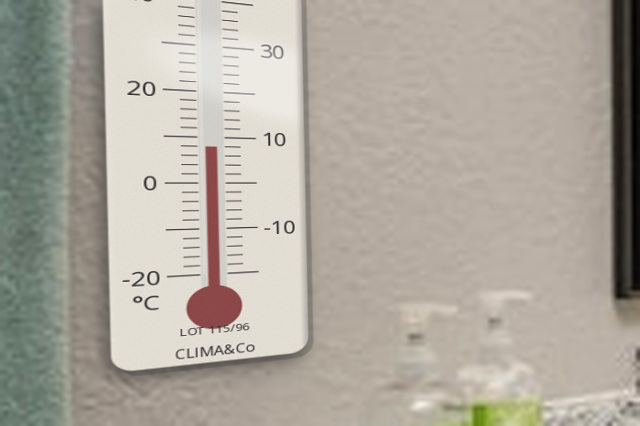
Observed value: 8 °C
